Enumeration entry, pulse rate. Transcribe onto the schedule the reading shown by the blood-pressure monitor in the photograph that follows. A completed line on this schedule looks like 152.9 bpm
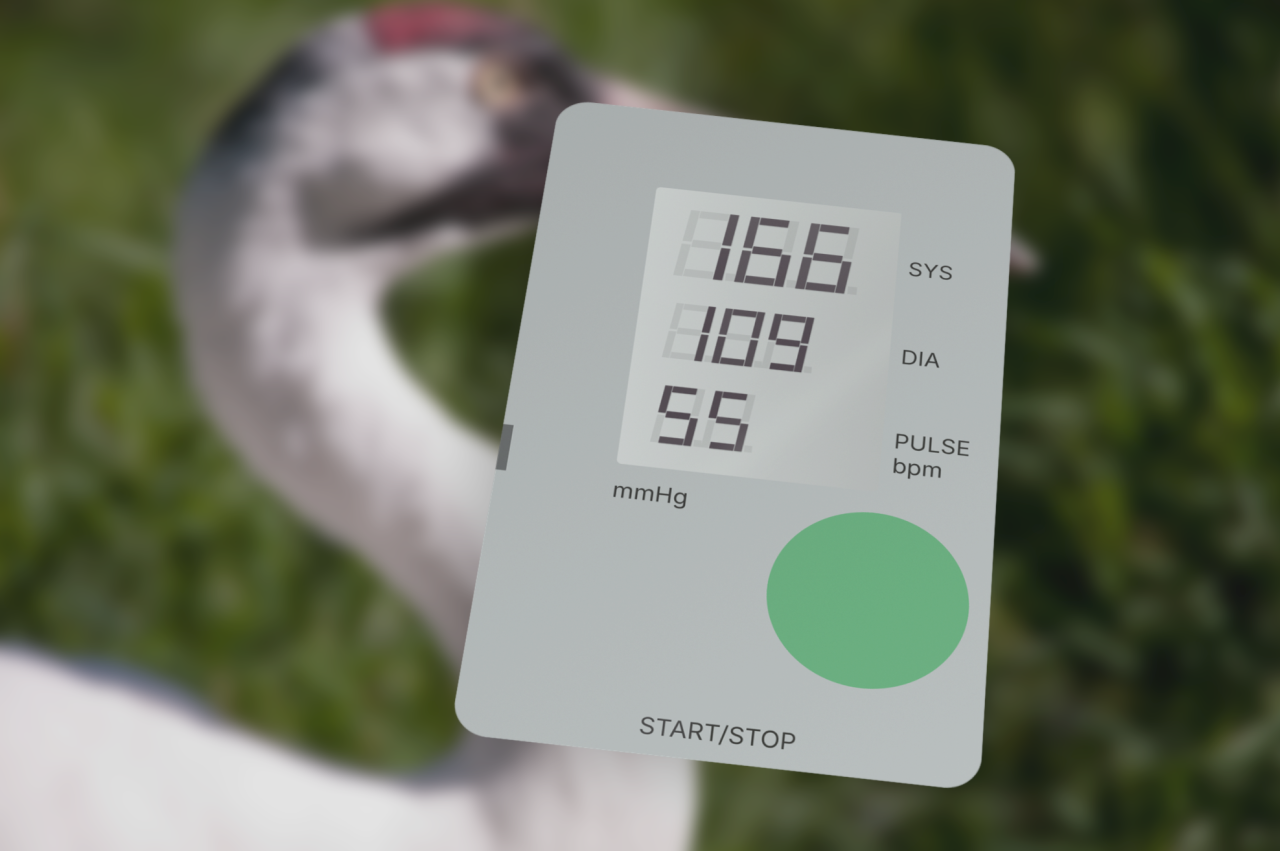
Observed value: 55 bpm
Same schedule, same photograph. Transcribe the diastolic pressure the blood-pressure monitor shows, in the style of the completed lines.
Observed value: 109 mmHg
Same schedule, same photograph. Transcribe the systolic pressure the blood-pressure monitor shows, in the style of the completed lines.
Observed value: 166 mmHg
